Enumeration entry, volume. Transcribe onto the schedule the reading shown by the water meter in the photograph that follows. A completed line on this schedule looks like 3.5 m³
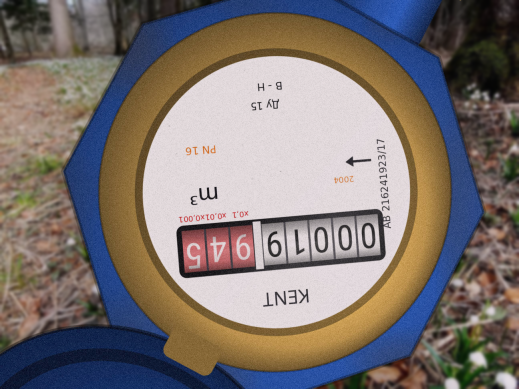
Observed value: 19.945 m³
